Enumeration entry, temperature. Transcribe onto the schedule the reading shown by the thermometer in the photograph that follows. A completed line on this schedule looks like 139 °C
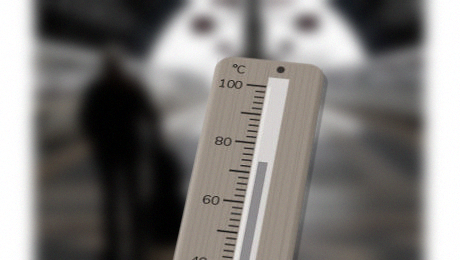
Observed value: 74 °C
